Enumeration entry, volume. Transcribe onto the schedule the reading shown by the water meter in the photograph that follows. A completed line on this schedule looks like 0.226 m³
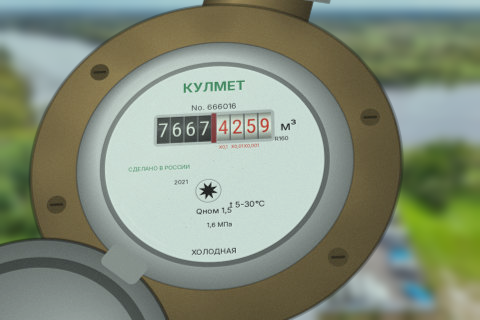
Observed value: 7667.4259 m³
